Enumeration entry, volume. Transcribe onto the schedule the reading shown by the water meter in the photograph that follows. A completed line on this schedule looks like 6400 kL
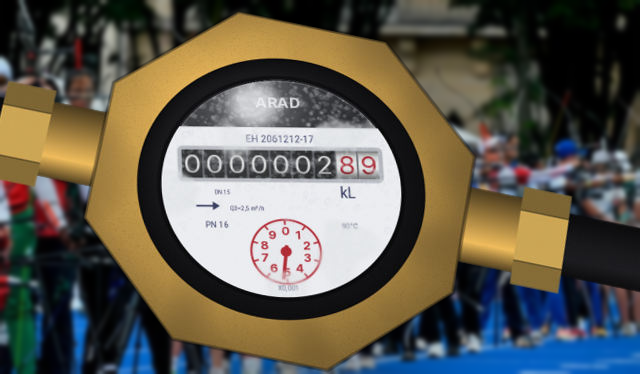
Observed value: 2.895 kL
